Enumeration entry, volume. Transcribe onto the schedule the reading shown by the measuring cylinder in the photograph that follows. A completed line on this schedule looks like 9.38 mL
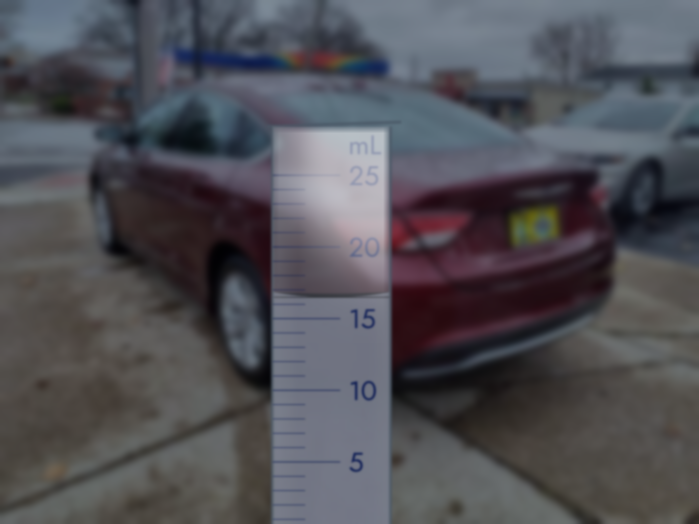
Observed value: 16.5 mL
